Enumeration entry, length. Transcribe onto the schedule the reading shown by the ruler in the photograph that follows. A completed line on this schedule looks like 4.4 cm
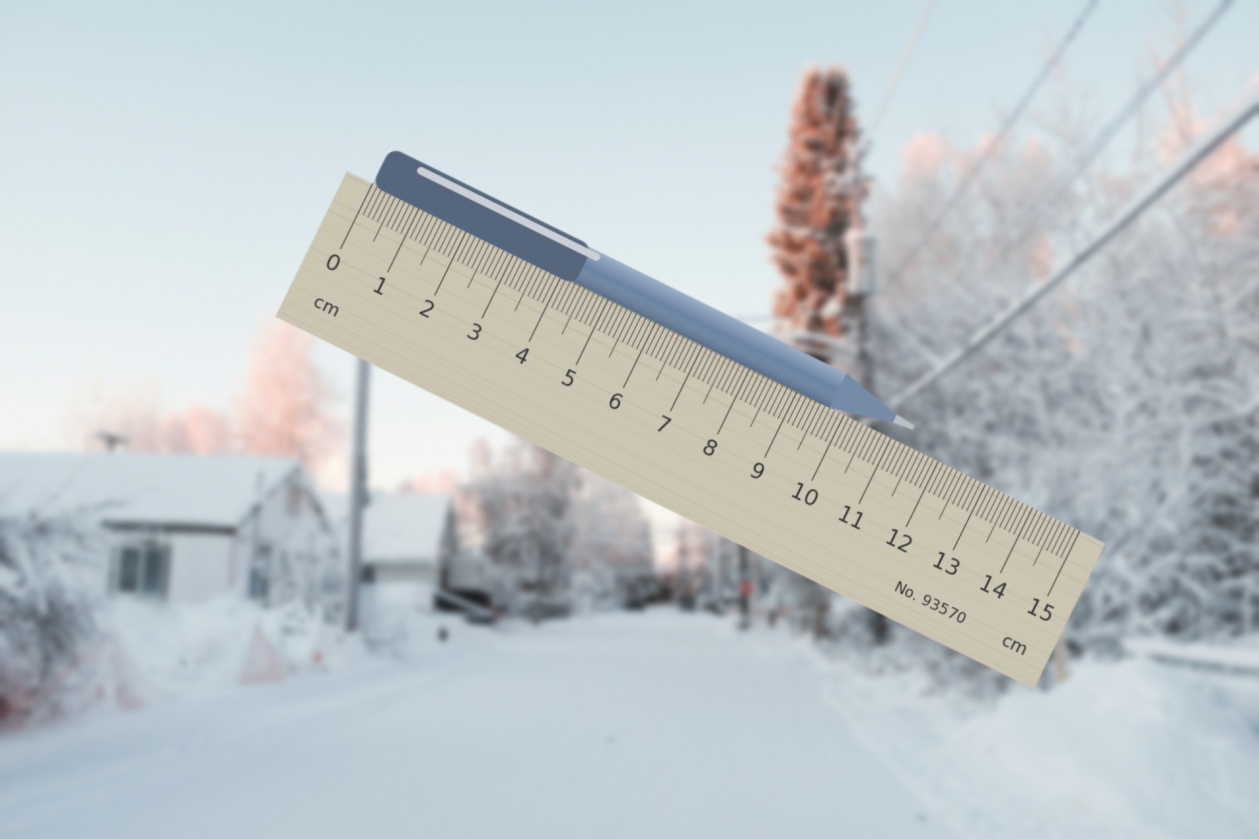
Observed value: 11.3 cm
